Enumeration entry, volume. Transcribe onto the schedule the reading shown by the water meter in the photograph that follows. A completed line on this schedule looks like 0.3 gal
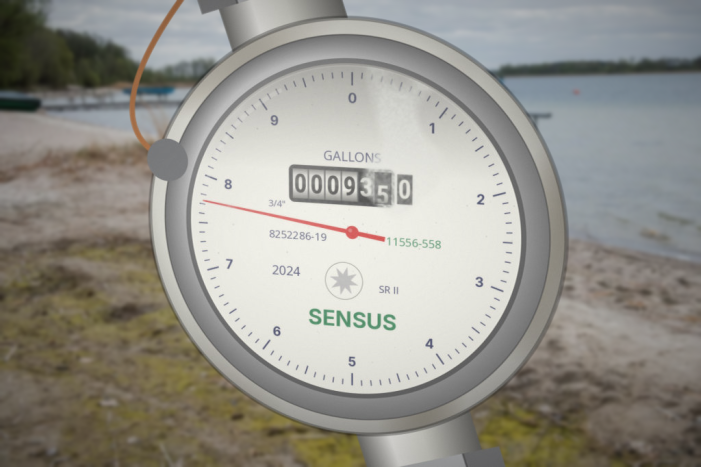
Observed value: 9347.7 gal
